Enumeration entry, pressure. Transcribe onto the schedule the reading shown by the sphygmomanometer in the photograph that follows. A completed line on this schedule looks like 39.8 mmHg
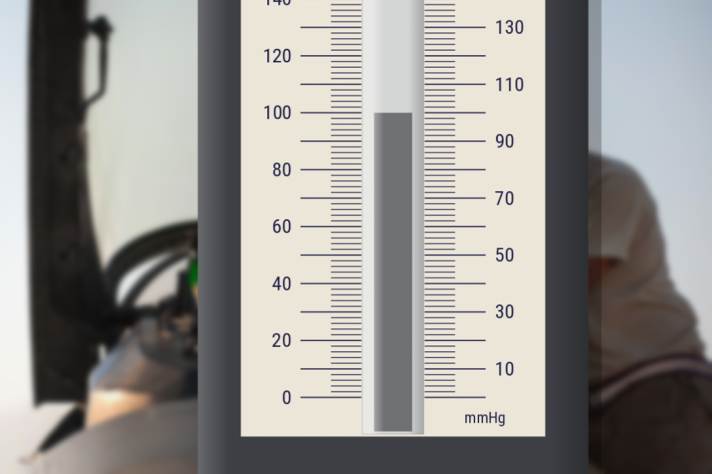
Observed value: 100 mmHg
